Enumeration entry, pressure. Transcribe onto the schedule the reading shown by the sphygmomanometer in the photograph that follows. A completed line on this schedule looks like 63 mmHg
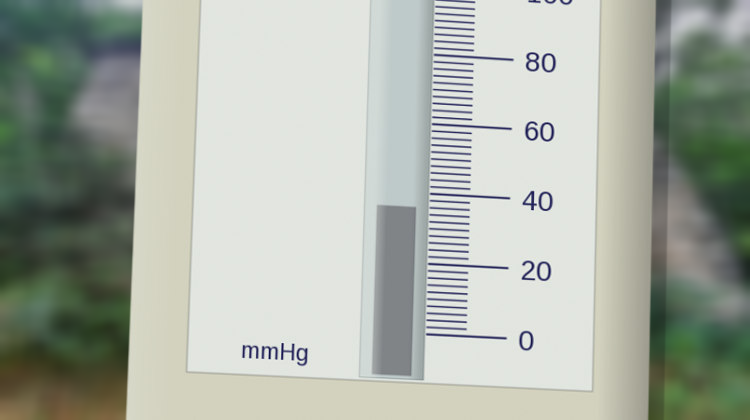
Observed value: 36 mmHg
